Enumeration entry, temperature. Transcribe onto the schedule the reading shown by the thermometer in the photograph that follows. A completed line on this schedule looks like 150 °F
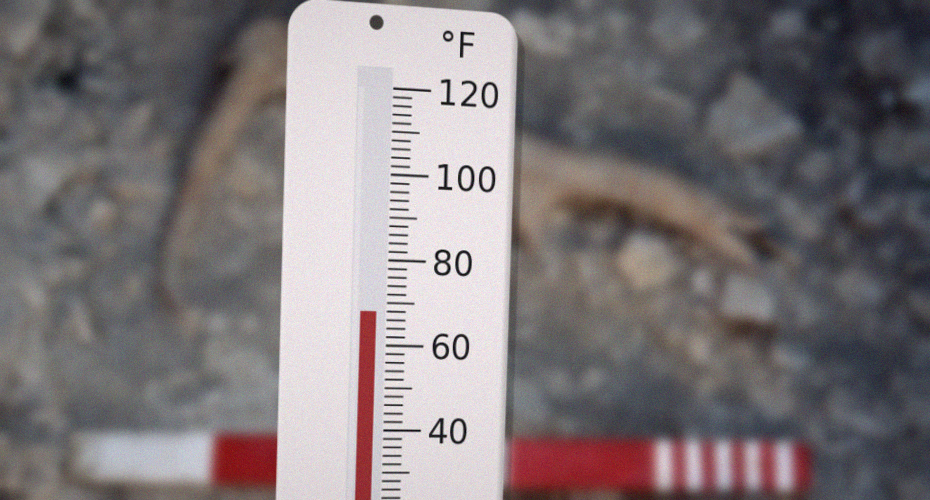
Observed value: 68 °F
